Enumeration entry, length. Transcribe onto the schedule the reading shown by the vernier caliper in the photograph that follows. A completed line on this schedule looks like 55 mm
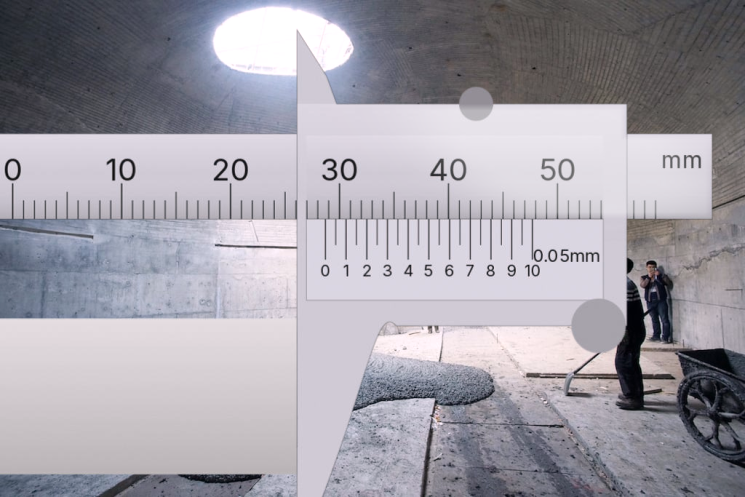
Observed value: 28.7 mm
